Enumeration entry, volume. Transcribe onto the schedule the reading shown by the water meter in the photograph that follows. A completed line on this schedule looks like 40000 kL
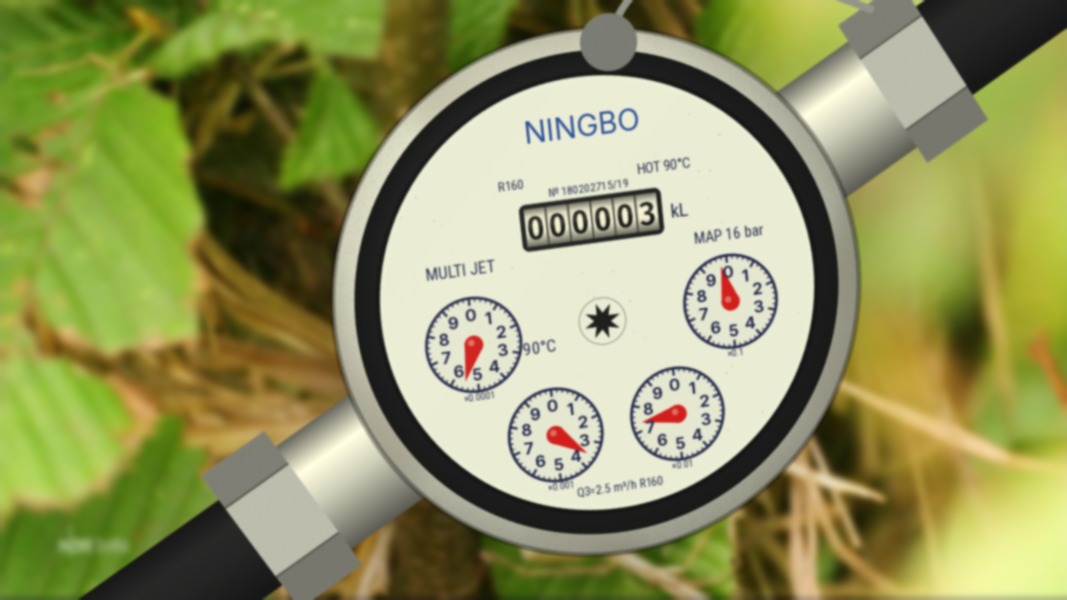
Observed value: 2.9735 kL
